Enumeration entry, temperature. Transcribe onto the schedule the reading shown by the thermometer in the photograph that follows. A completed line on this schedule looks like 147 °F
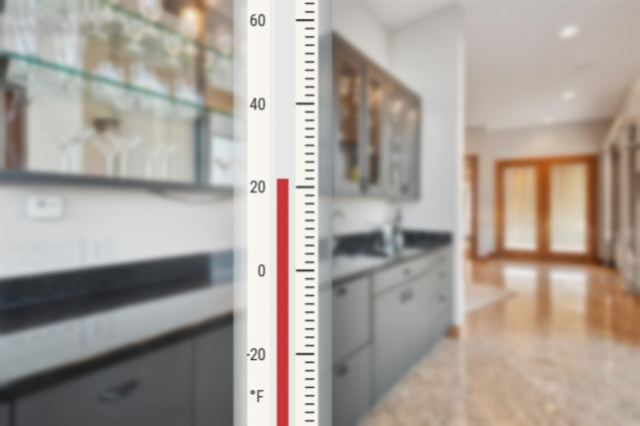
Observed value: 22 °F
